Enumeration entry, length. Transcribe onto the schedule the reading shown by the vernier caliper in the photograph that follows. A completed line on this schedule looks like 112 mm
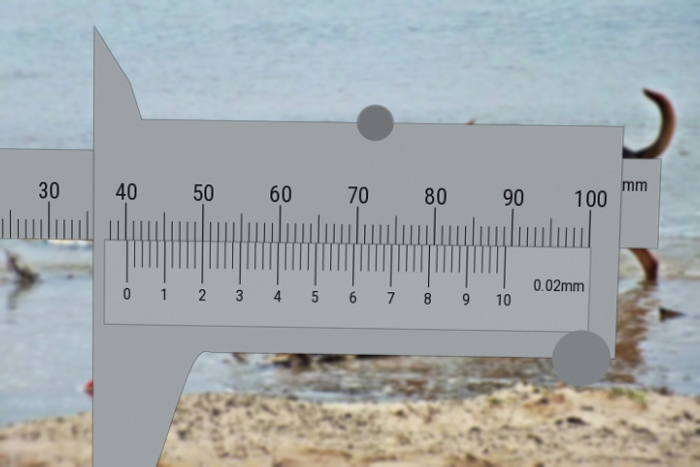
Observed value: 40.2 mm
